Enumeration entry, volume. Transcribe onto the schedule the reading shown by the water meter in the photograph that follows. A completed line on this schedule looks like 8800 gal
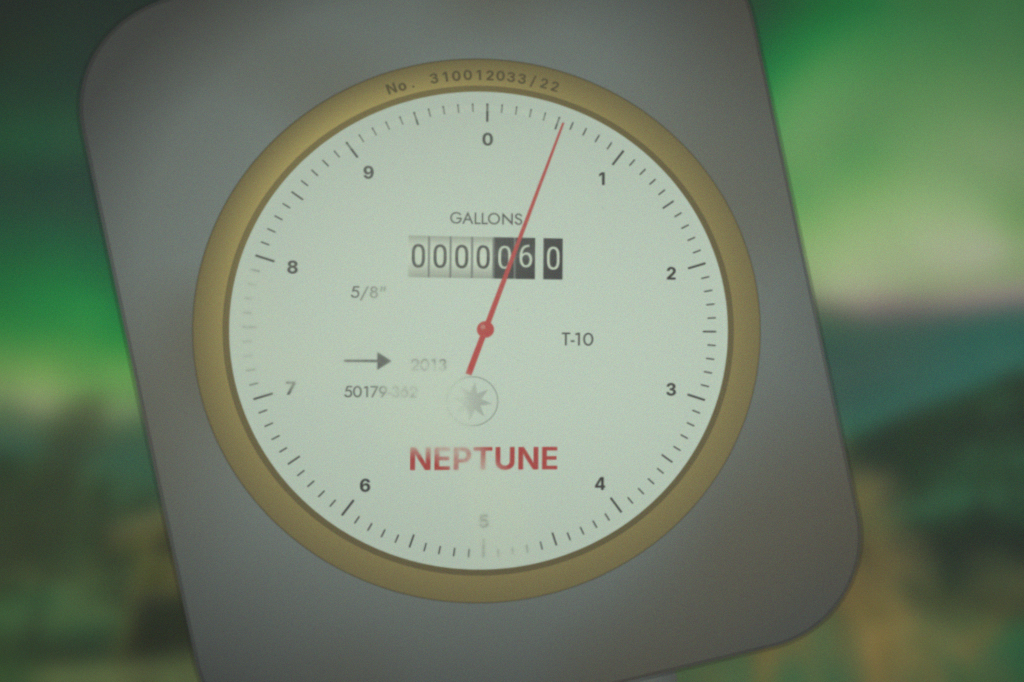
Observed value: 60.5 gal
